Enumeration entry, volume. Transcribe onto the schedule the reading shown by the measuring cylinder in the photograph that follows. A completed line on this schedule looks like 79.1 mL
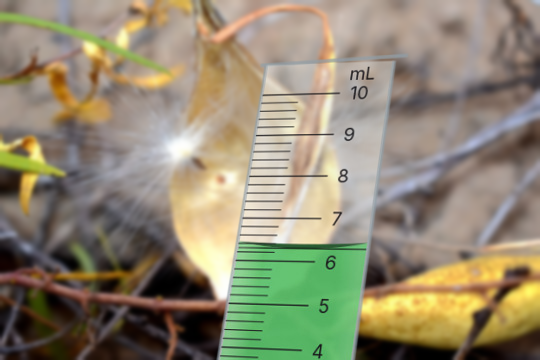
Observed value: 6.3 mL
